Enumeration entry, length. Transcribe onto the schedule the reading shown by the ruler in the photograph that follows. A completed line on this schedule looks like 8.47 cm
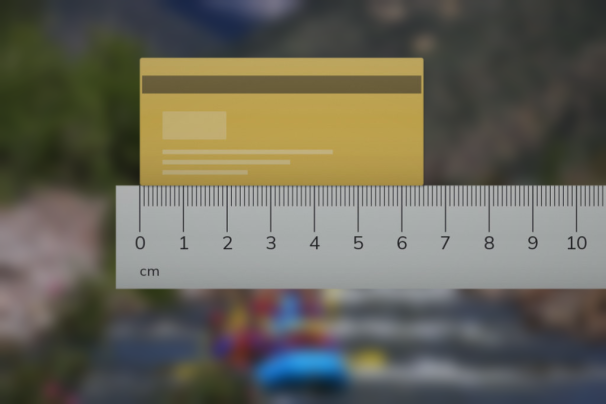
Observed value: 6.5 cm
